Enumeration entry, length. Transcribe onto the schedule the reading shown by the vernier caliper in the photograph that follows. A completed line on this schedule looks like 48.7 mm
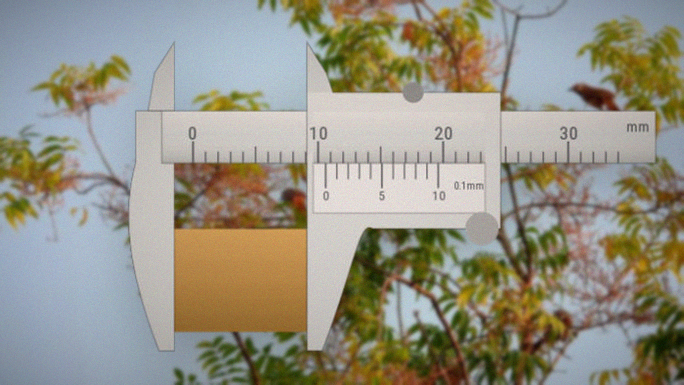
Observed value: 10.6 mm
